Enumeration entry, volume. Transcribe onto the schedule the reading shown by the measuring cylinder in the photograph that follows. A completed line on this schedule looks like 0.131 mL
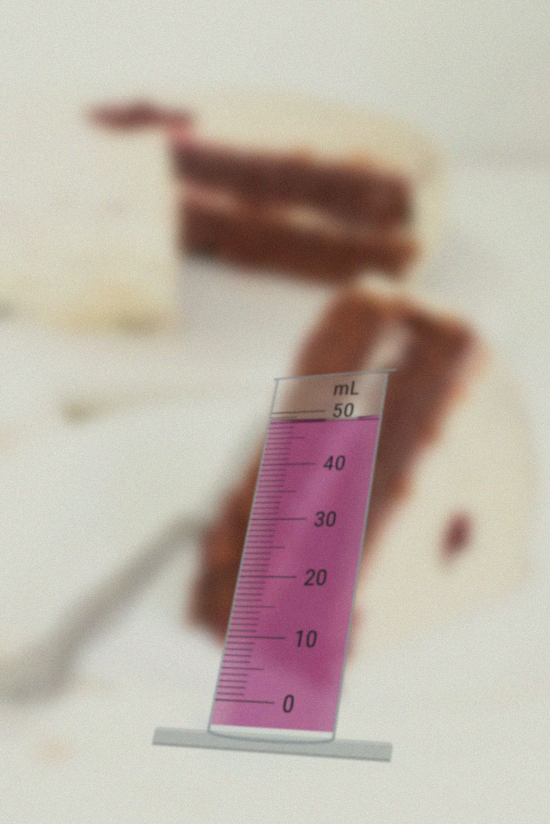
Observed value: 48 mL
